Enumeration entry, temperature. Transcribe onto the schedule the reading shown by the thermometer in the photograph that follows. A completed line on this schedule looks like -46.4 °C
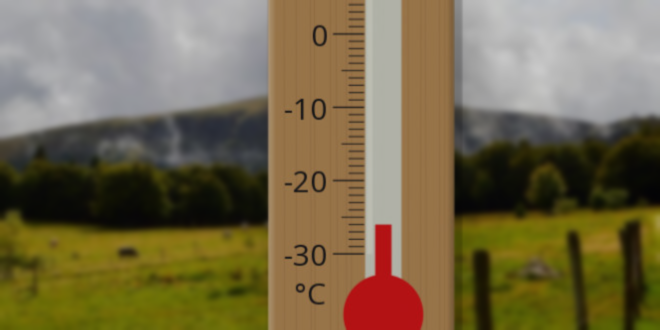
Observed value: -26 °C
